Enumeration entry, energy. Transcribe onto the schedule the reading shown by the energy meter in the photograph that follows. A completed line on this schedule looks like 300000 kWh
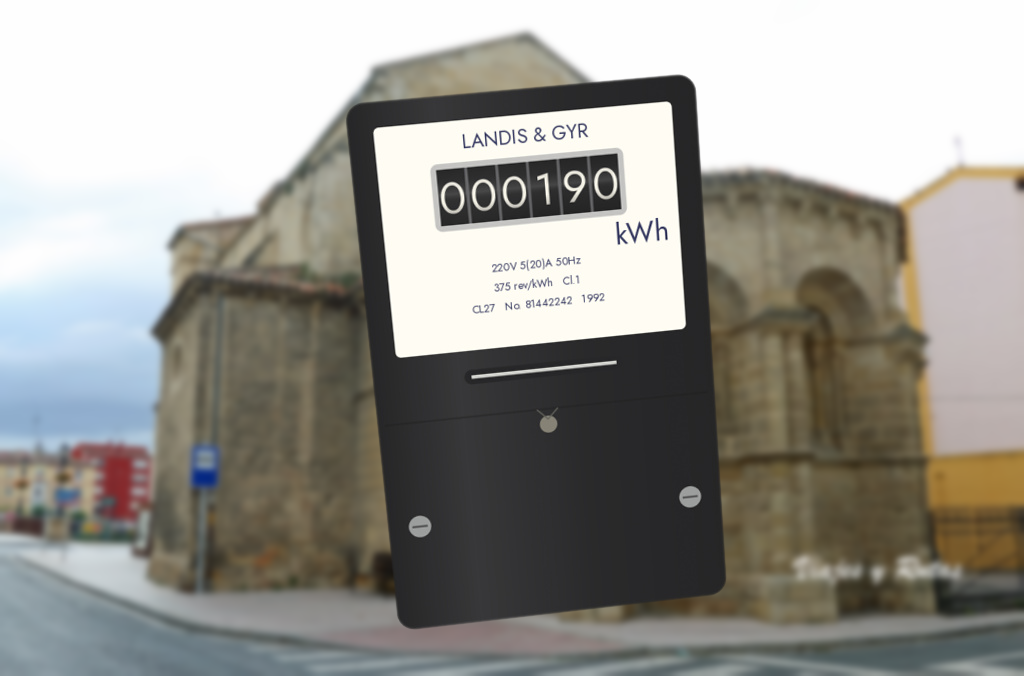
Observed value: 190 kWh
